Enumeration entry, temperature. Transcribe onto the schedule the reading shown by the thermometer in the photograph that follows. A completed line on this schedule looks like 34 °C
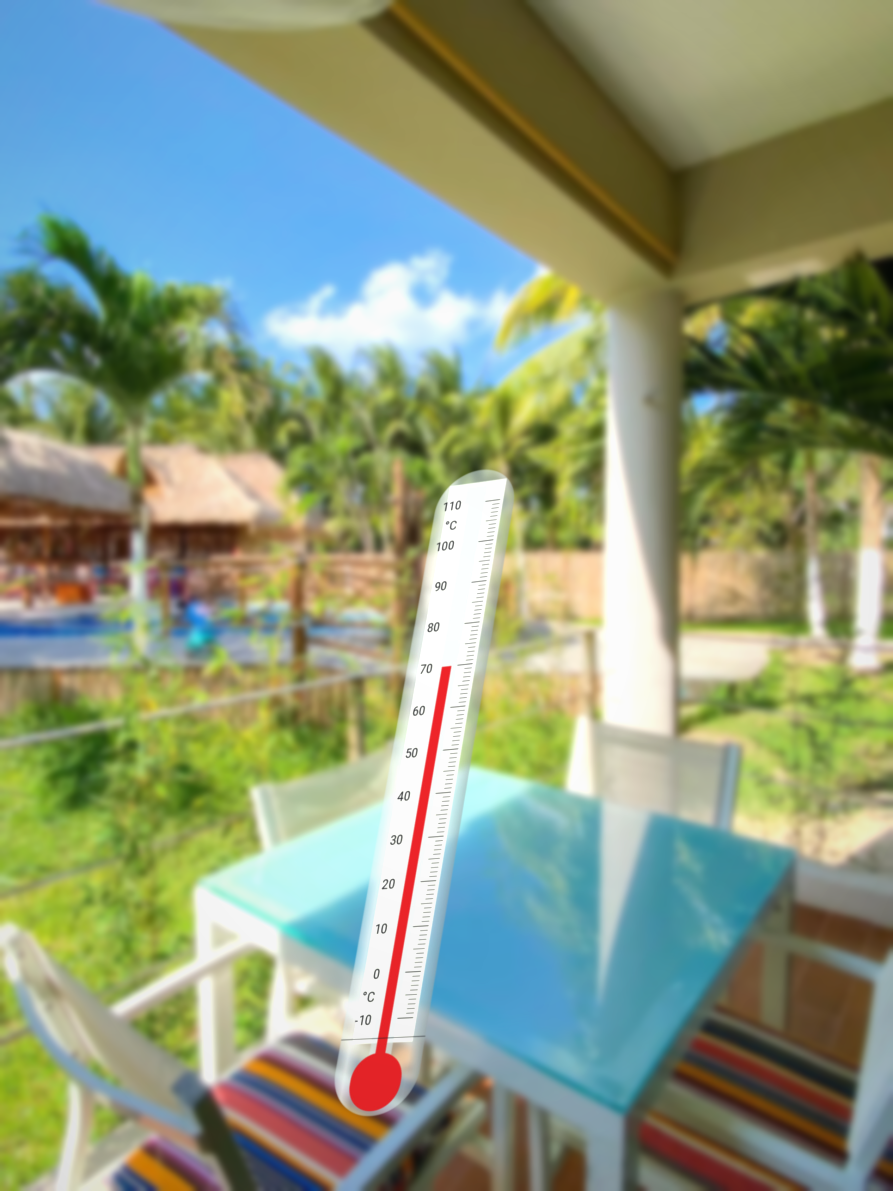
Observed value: 70 °C
